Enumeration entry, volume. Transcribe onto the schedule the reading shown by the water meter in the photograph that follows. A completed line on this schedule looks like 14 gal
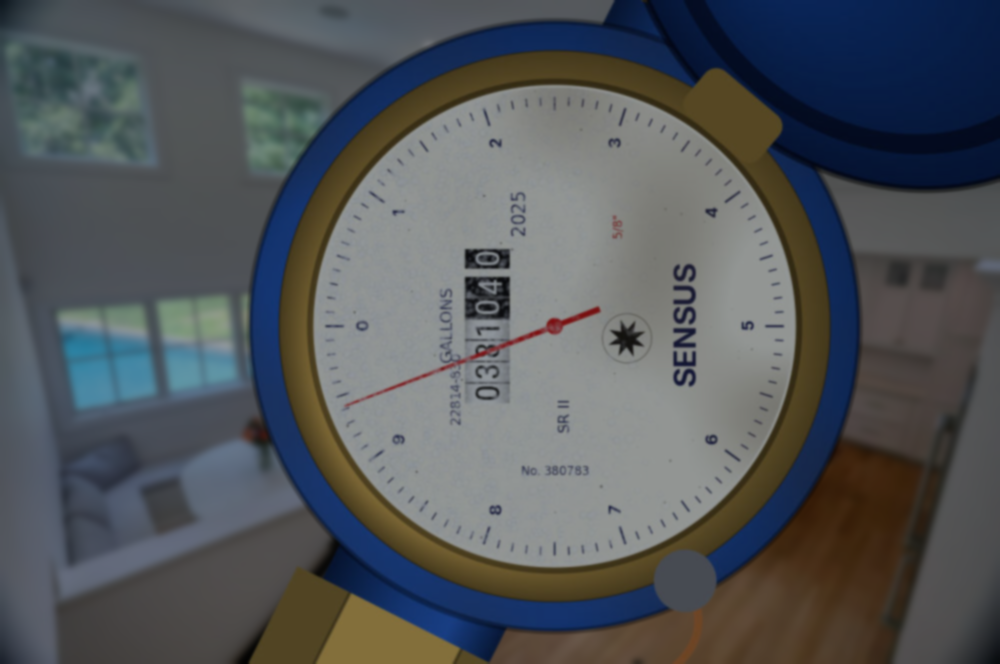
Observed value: 381039.4 gal
